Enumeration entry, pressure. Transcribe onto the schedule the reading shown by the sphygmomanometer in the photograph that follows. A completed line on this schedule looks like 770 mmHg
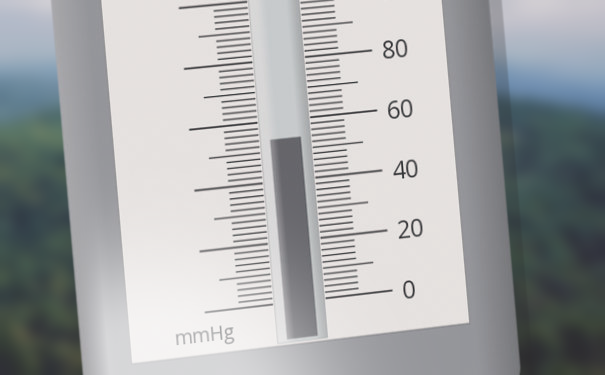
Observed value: 54 mmHg
